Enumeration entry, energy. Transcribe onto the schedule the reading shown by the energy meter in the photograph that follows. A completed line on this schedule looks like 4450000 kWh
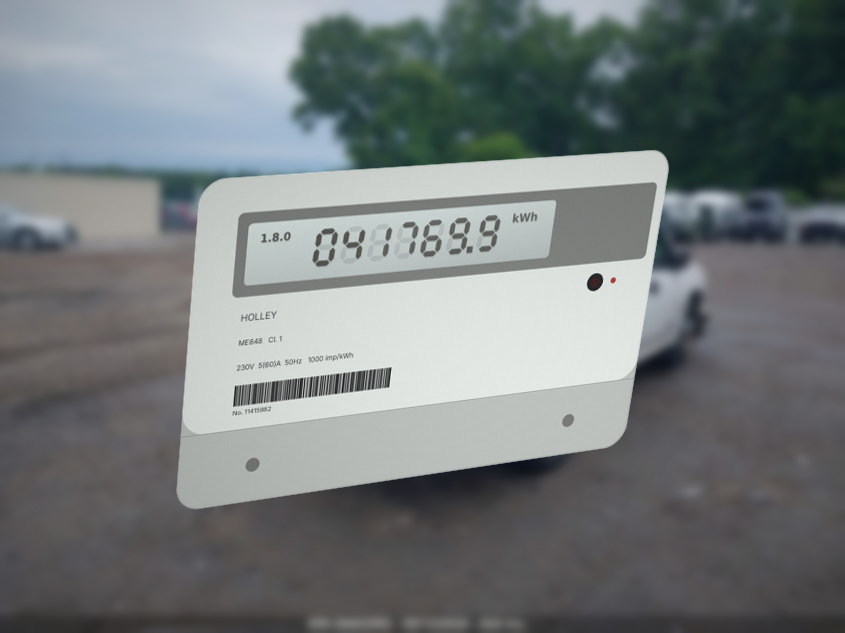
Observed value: 41769.9 kWh
